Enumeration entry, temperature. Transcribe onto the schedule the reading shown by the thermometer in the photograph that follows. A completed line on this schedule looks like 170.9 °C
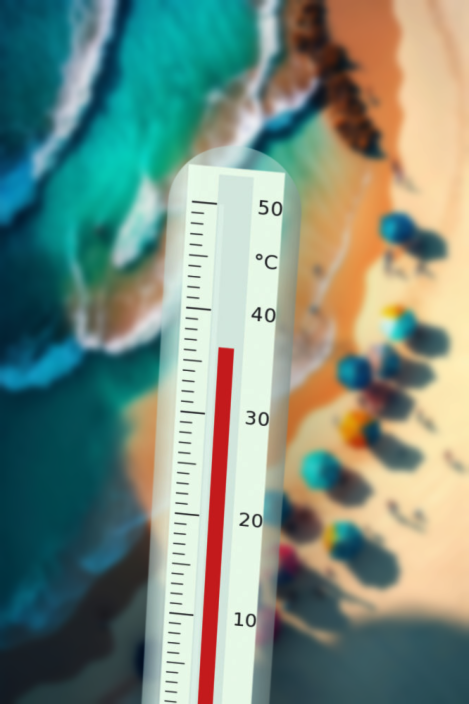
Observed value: 36.5 °C
